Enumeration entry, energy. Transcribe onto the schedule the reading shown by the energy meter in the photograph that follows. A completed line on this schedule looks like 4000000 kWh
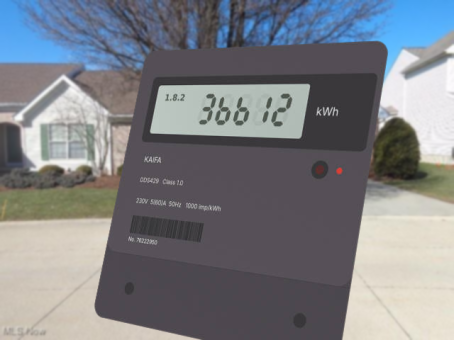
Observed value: 36612 kWh
